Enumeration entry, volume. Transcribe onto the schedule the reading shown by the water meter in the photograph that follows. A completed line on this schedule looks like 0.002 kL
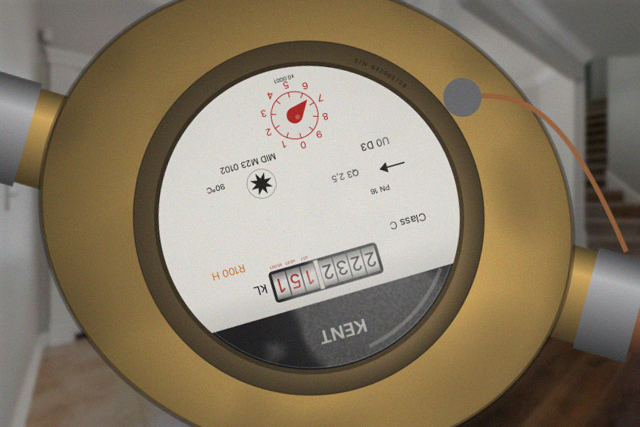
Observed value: 2232.1516 kL
